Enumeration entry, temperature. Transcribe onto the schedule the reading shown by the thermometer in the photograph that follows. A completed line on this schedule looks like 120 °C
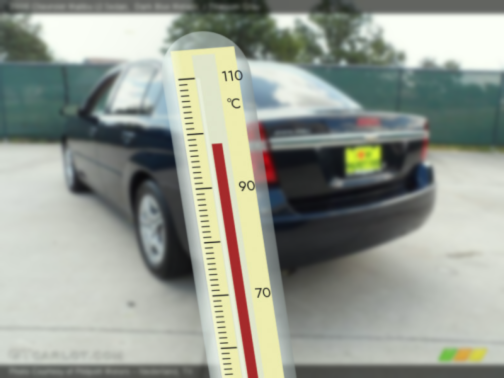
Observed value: 98 °C
